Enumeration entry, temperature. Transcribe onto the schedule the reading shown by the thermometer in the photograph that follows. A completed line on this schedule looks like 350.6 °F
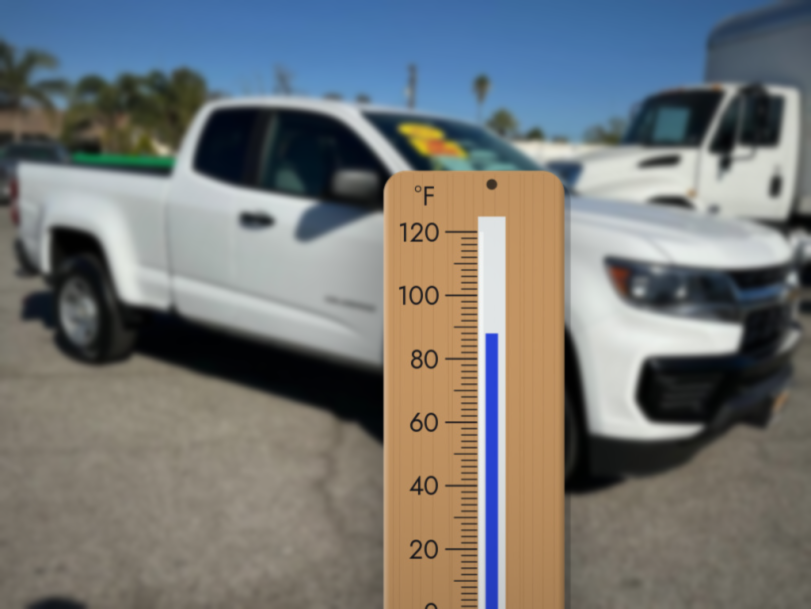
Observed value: 88 °F
